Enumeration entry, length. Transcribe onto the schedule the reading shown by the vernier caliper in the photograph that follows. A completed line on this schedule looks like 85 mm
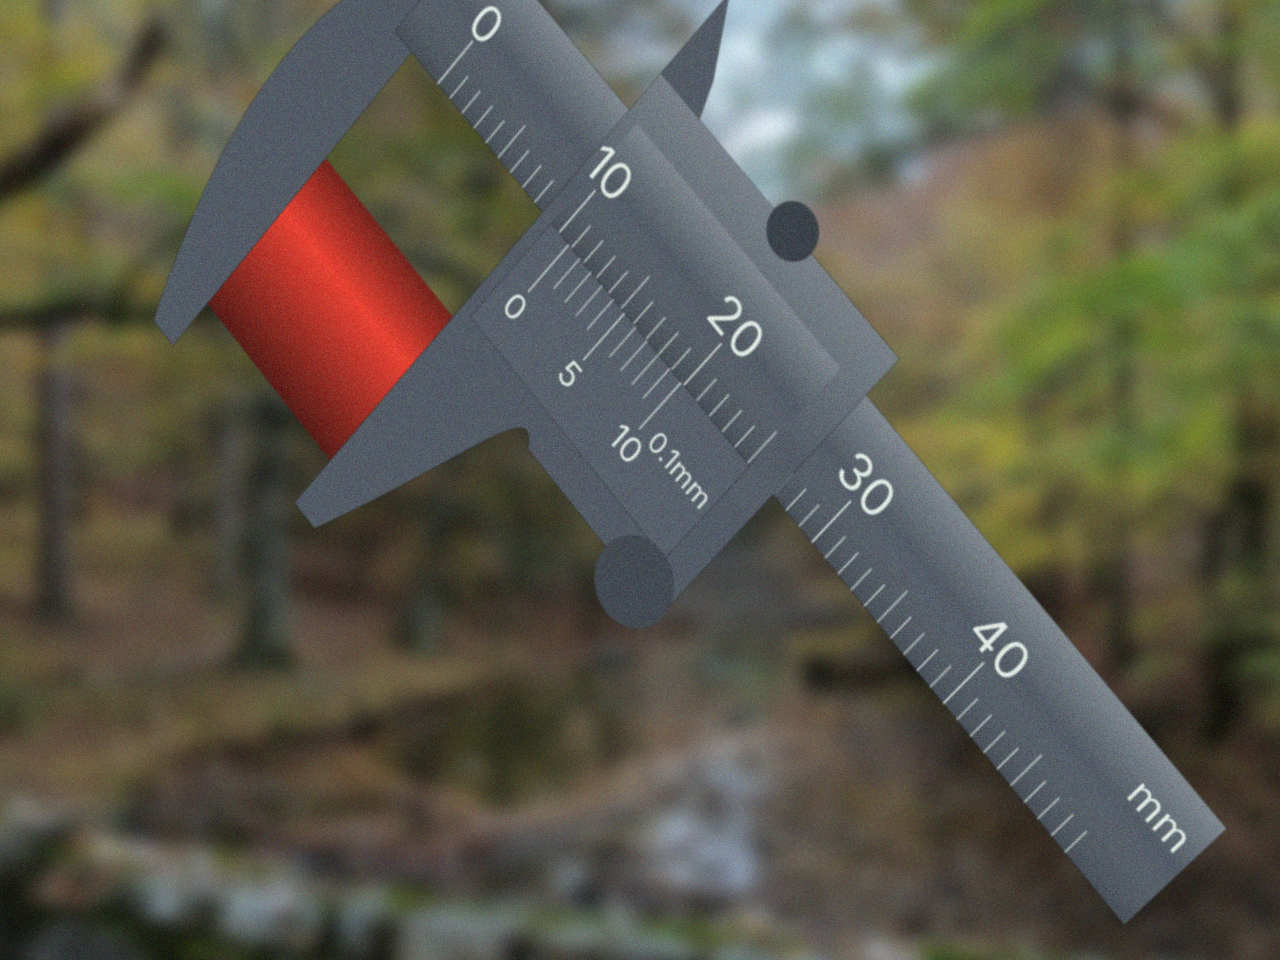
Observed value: 10.8 mm
